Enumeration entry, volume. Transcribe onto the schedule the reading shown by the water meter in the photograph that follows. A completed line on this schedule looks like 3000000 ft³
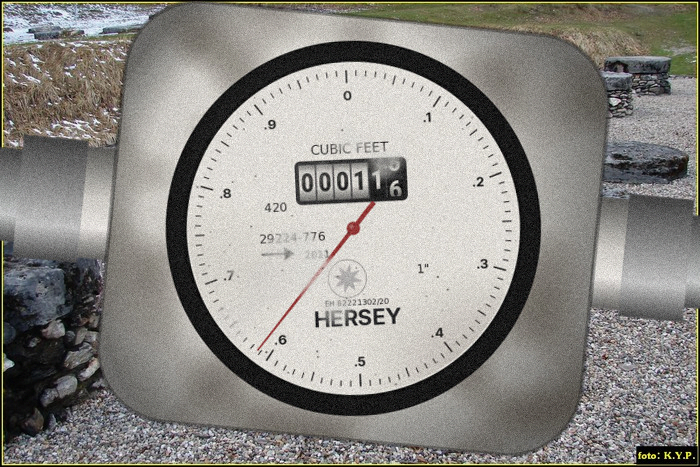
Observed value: 115.61 ft³
